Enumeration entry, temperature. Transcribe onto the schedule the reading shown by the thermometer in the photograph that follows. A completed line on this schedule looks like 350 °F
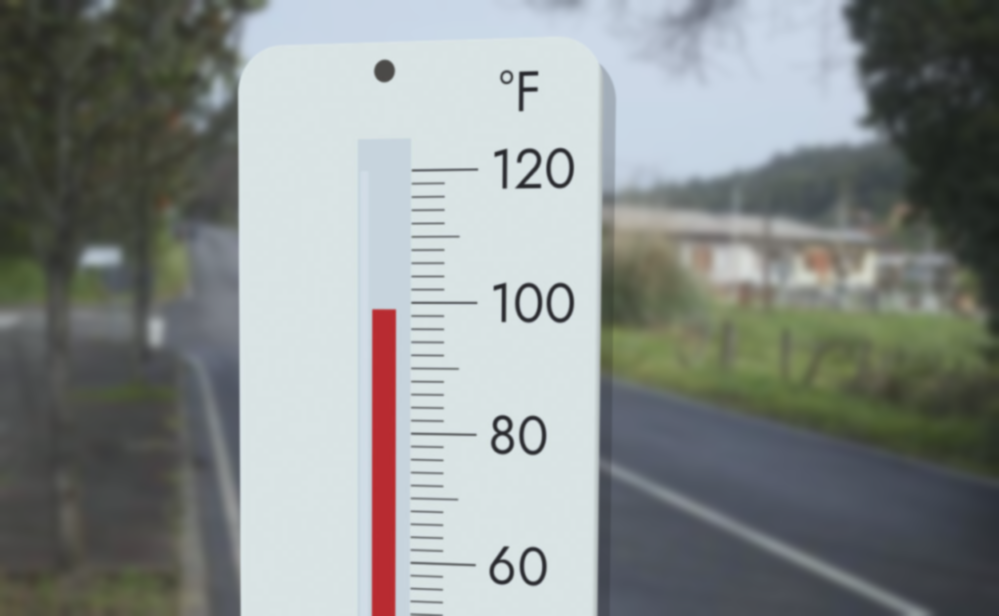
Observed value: 99 °F
